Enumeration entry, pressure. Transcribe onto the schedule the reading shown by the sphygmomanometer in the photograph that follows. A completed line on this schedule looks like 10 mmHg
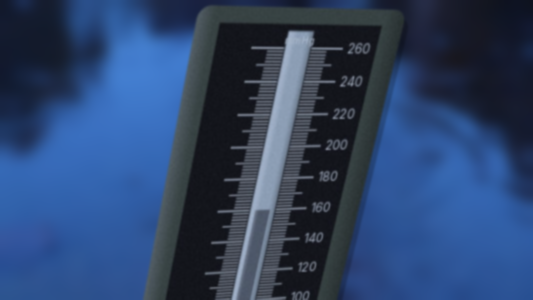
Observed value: 160 mmHg
